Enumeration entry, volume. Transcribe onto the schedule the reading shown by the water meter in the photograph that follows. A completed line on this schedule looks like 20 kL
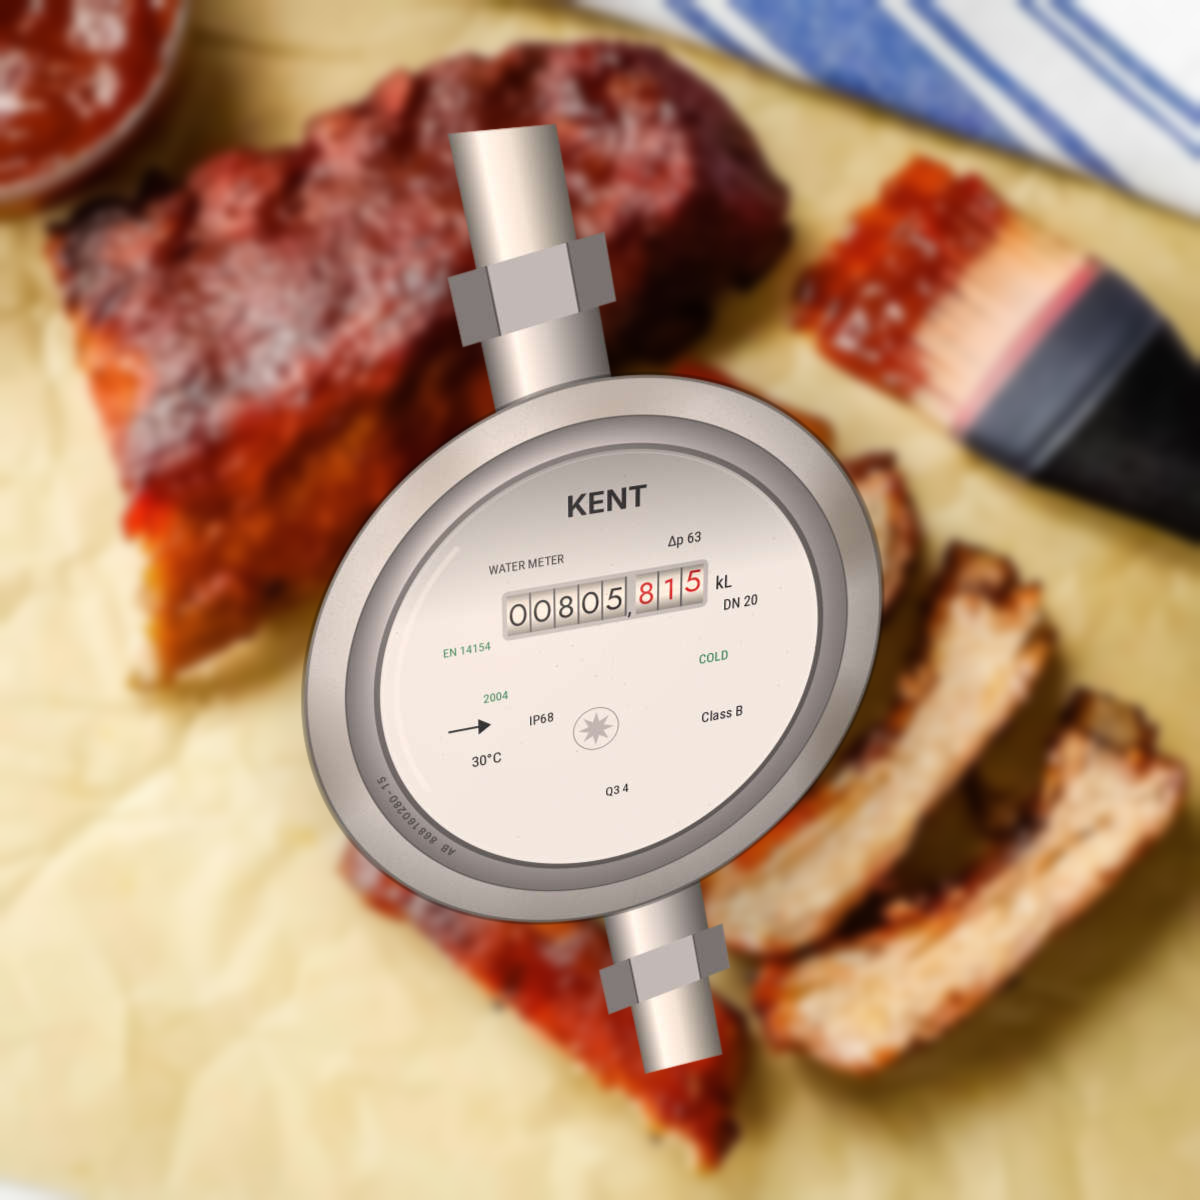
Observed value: 805.815 kL
